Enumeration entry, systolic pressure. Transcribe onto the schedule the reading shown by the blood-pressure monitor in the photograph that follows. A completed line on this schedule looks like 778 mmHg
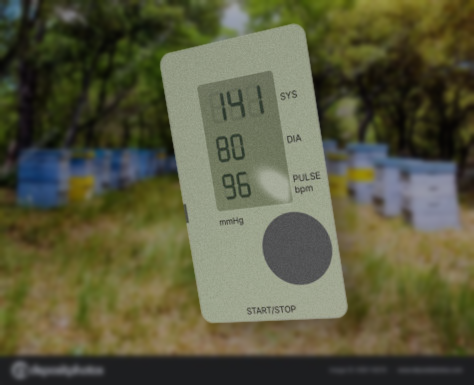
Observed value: 141 mmHg
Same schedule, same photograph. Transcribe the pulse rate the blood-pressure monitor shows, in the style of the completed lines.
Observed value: 96 bpm
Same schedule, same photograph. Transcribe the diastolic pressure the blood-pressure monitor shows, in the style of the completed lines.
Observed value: 80 mmHg
